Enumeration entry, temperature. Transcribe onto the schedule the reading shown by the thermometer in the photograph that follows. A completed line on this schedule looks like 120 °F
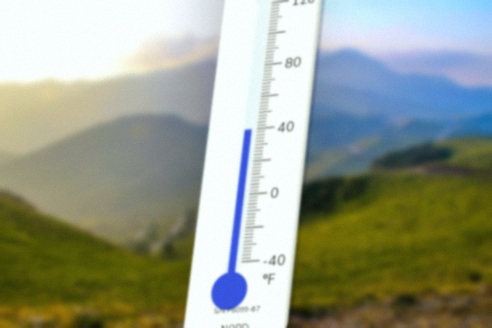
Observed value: 40 °F
